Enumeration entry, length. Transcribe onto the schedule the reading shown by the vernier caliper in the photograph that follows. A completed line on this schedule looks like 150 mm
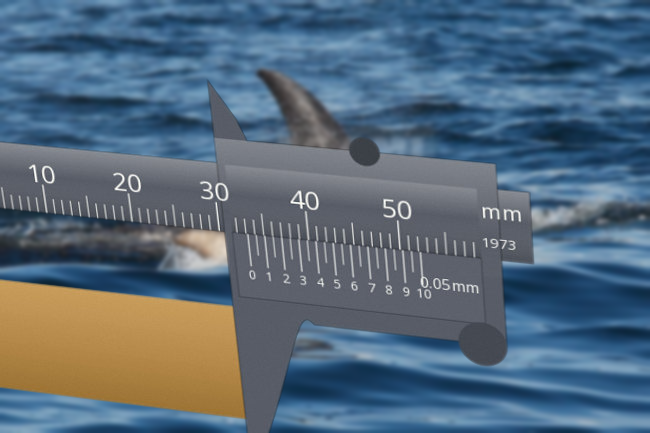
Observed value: 33.2 mm
